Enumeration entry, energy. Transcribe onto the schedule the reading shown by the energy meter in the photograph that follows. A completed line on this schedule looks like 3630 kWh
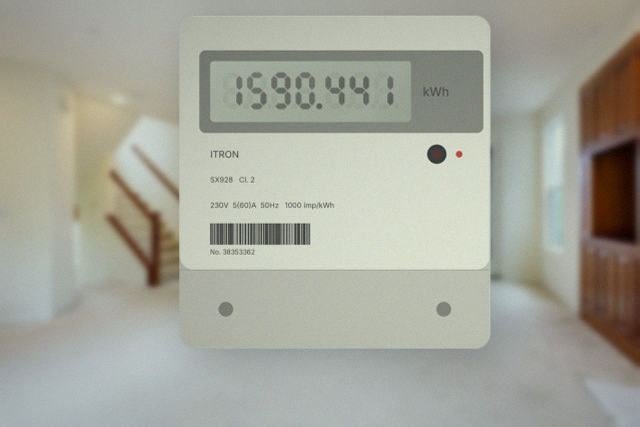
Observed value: 1590.441 kWh
